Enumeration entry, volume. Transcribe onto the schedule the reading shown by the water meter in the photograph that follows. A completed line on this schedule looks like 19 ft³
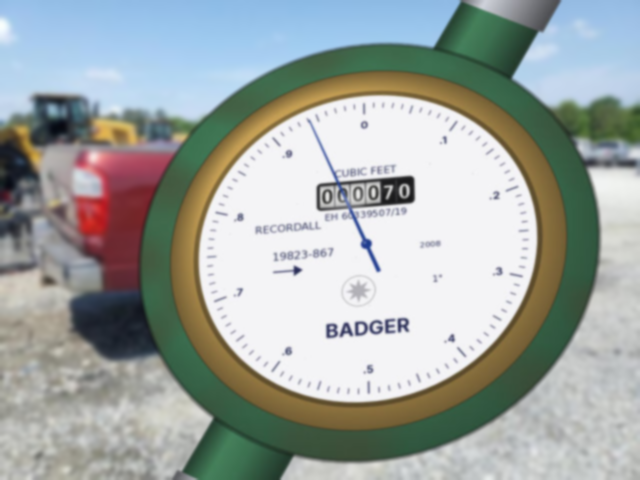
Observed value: 69.94 ft³
